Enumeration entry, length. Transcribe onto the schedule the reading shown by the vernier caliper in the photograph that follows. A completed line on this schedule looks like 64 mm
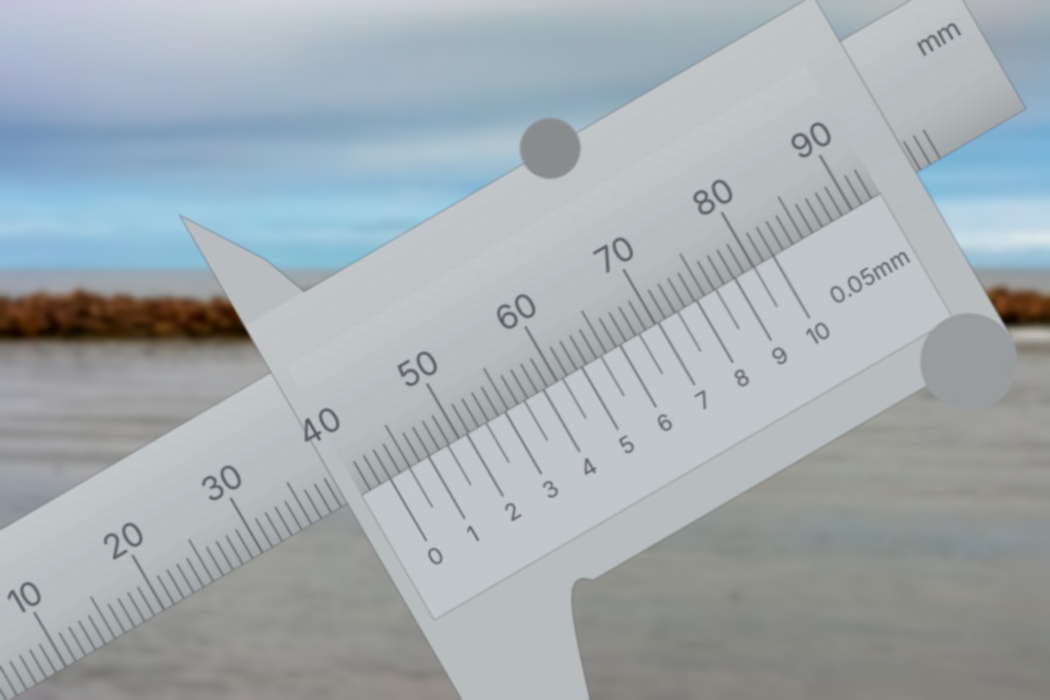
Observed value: 43.0 mm
